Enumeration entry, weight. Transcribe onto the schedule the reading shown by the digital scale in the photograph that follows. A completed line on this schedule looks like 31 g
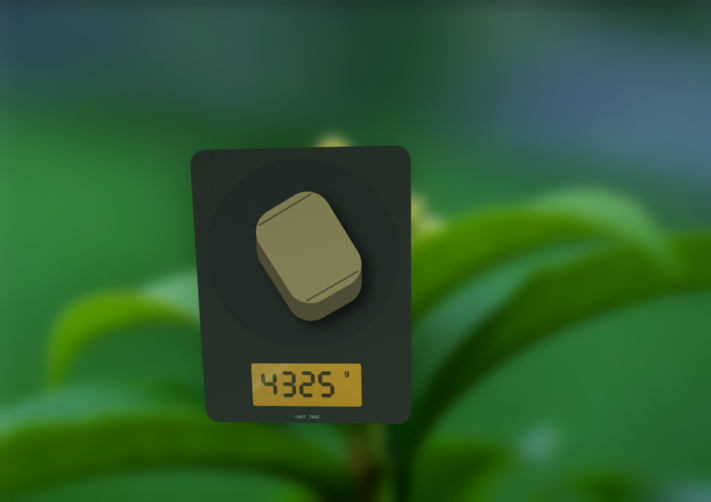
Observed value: 4325 g
